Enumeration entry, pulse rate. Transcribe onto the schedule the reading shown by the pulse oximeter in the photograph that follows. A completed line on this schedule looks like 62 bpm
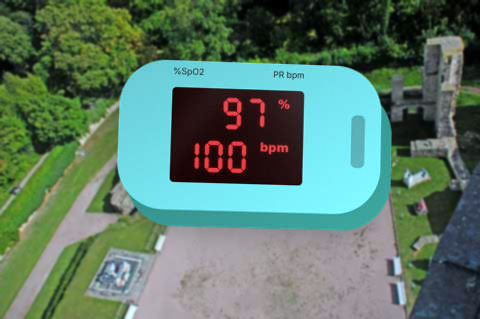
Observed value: 100 bpm
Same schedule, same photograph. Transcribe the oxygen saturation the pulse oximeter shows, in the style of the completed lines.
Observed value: 97 %
